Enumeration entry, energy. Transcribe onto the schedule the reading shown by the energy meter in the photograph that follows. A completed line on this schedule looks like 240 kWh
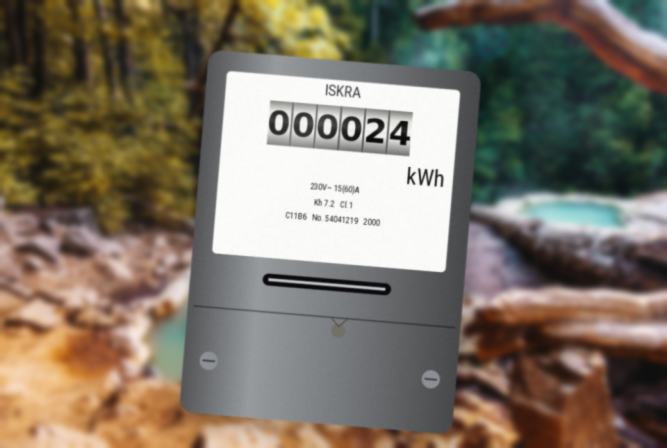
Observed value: 24 kWh
